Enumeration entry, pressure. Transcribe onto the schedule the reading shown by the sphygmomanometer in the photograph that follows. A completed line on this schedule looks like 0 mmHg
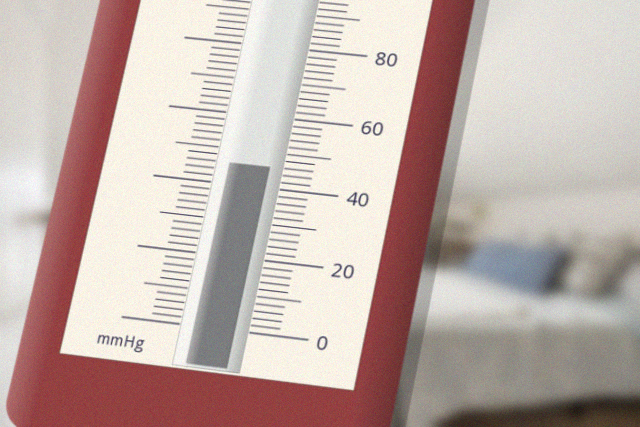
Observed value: 46 mmHg
